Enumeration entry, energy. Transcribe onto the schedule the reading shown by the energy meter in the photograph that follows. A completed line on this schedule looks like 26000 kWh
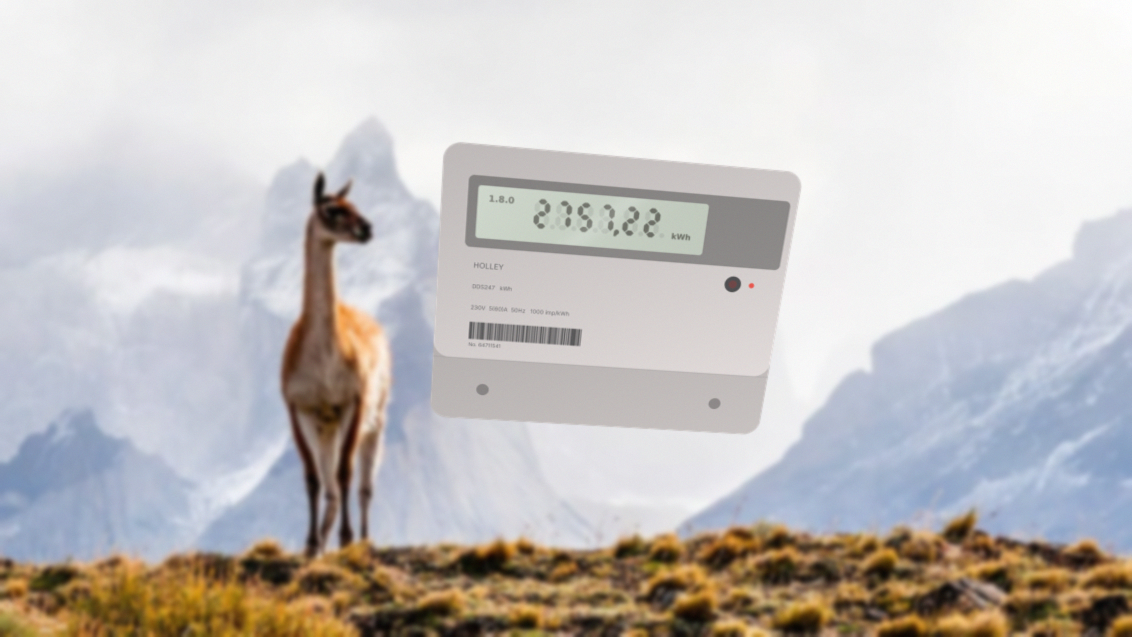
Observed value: 2757.22 kWh
